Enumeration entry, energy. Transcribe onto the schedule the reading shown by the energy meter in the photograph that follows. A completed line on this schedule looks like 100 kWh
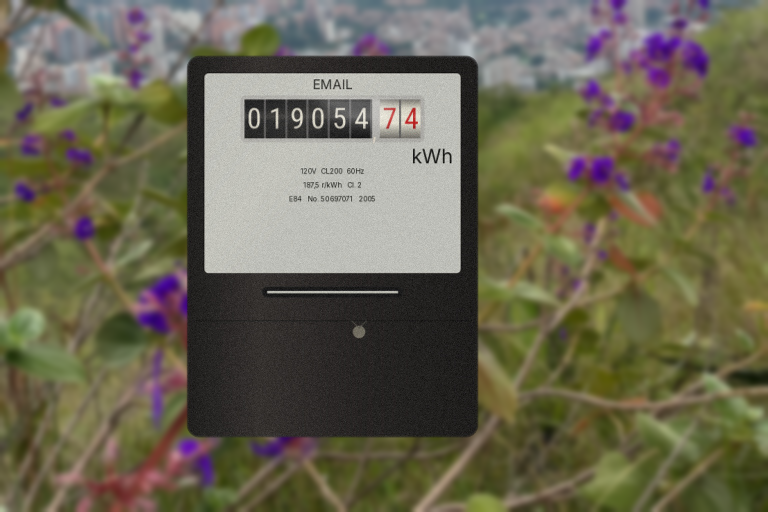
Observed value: 19054.74 kWh
